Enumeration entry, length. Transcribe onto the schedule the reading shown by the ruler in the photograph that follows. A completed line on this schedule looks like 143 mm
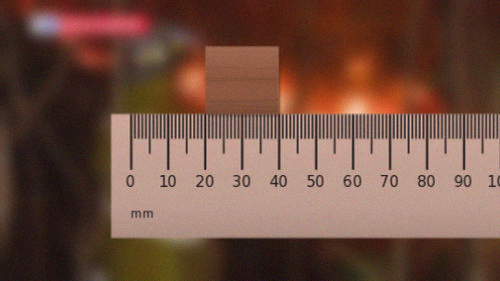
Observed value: 20 mm
